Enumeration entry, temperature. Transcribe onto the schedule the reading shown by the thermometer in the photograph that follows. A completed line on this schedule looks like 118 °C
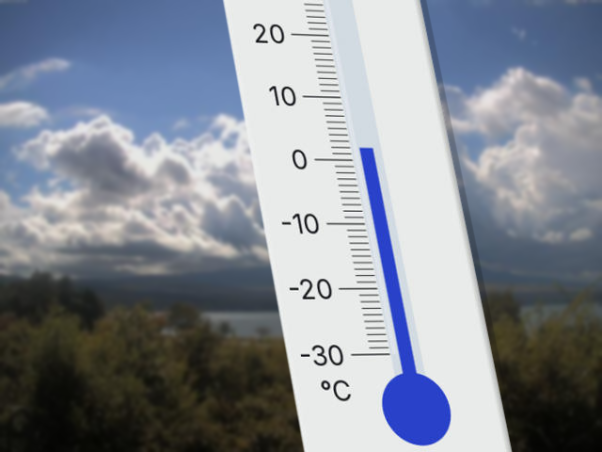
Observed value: 2 °C
